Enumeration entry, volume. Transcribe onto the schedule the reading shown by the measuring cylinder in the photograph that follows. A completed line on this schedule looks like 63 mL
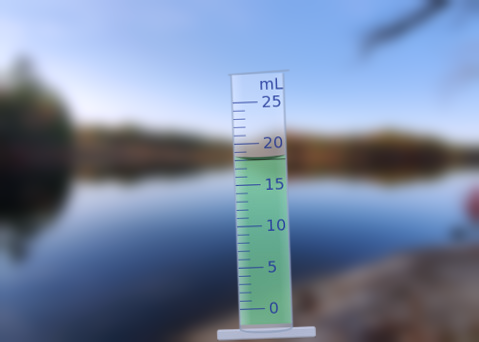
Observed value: 18 mL
